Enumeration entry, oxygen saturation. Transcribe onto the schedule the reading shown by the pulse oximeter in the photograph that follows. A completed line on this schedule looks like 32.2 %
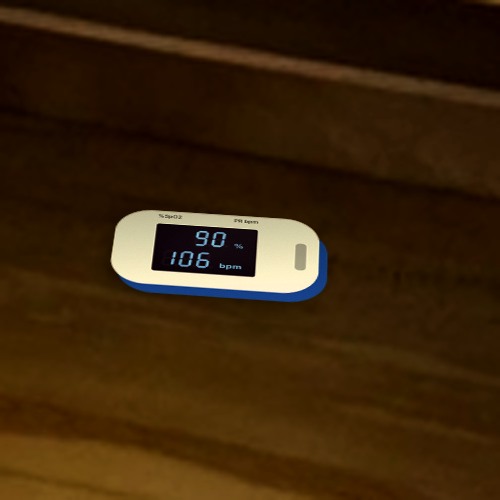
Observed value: 90 %
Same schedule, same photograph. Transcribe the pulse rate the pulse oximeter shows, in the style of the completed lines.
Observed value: 106 bpm
